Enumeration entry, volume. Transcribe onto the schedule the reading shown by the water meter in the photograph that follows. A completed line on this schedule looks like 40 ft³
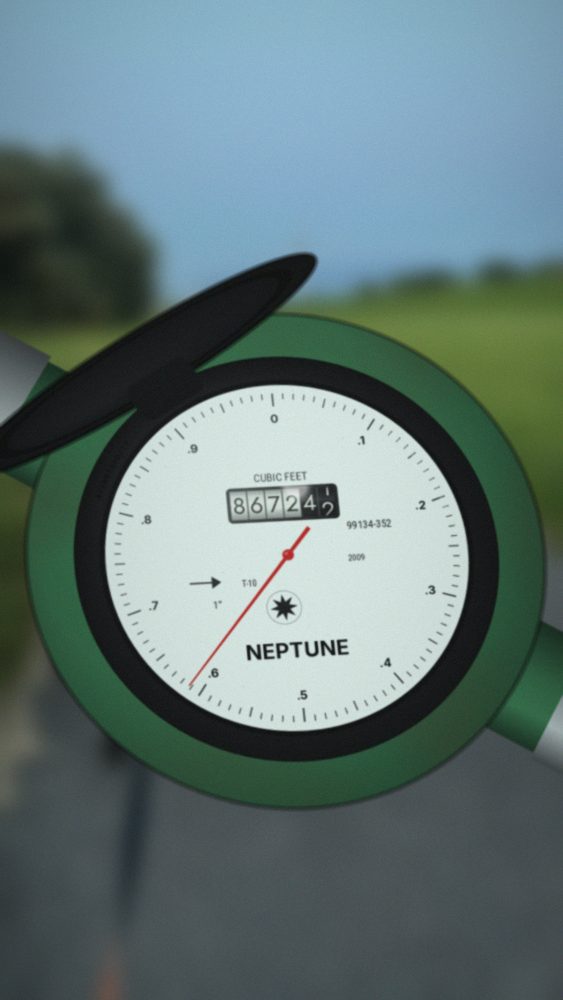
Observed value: 867241.61 ft³
